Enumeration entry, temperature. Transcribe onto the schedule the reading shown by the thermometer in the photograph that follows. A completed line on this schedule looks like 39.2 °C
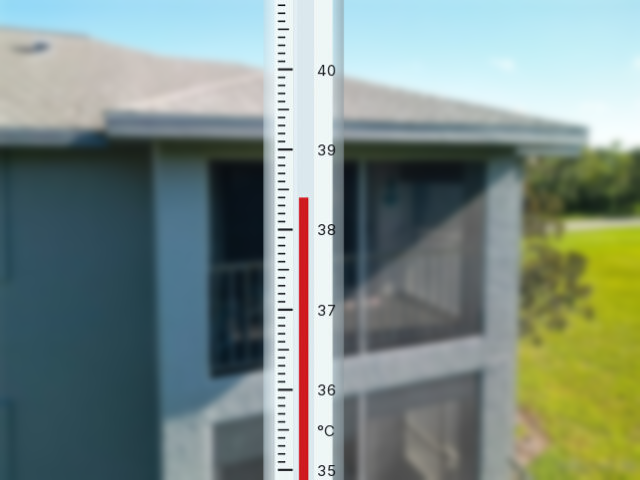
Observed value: 38.4 °C
